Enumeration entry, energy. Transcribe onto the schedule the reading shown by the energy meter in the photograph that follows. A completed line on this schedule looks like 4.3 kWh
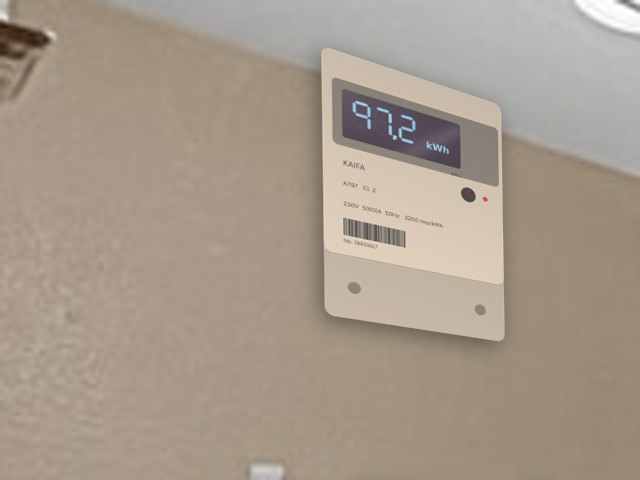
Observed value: 97.2 kWh
